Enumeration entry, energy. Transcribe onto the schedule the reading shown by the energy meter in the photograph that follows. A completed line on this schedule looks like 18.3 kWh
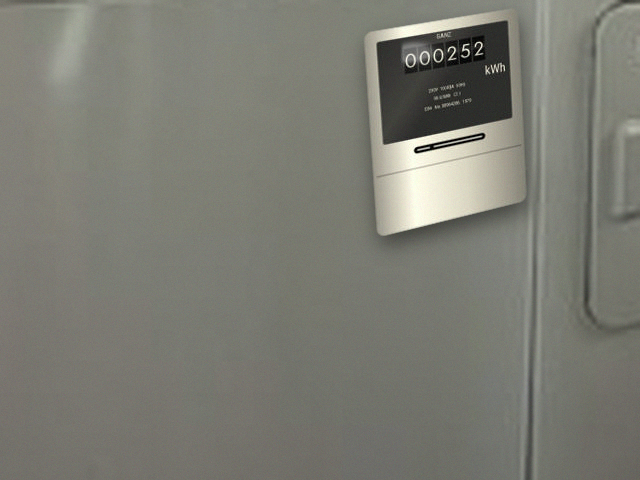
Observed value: 252 kWh
